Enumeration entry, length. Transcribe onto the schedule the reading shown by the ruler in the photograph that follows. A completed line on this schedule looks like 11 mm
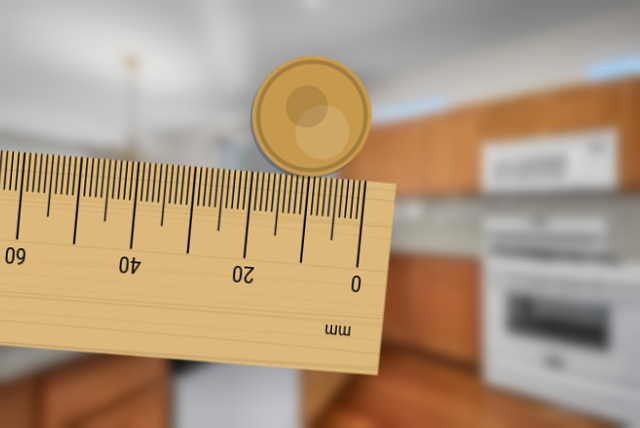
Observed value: 21 mm
